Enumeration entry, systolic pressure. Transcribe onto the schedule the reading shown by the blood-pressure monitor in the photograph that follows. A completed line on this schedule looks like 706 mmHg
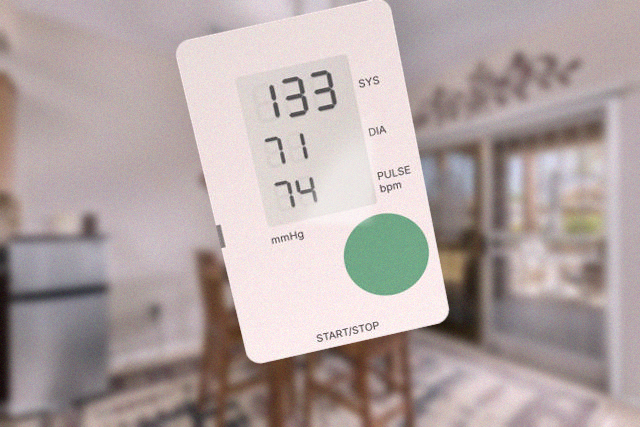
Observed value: 133 mmHg
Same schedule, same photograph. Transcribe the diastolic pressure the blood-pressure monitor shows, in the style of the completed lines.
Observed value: 71 mmHg
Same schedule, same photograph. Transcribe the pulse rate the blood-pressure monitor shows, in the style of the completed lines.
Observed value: 74 bpm
